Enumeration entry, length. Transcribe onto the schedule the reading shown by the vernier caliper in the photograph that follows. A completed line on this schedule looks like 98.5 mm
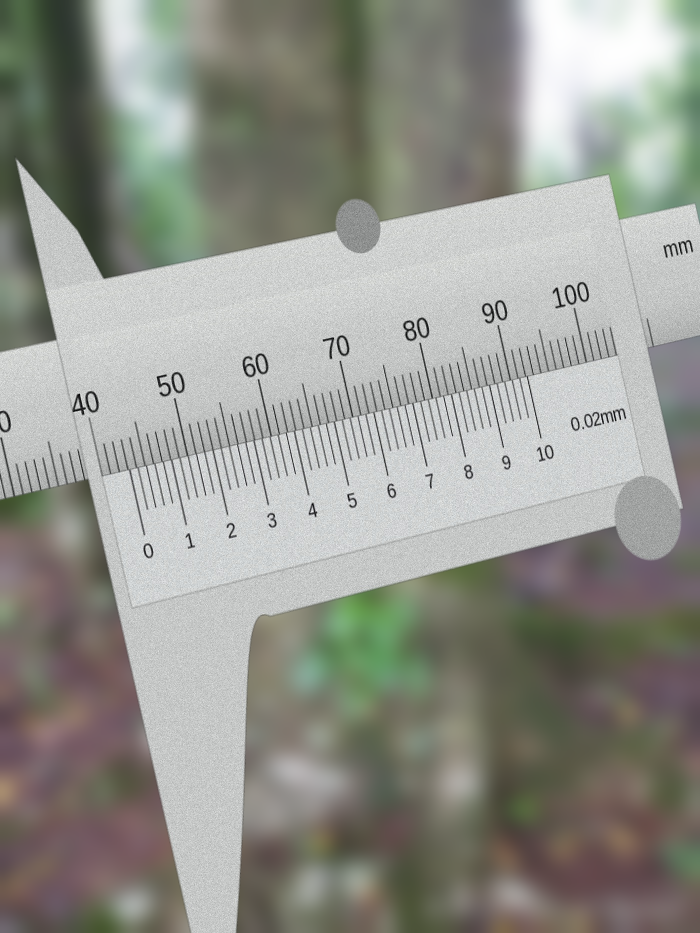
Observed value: 43.2 mm
